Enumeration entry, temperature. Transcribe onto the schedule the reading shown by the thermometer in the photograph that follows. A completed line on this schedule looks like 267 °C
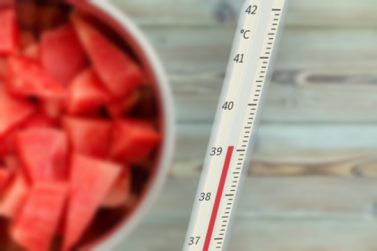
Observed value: 39.1 °C
